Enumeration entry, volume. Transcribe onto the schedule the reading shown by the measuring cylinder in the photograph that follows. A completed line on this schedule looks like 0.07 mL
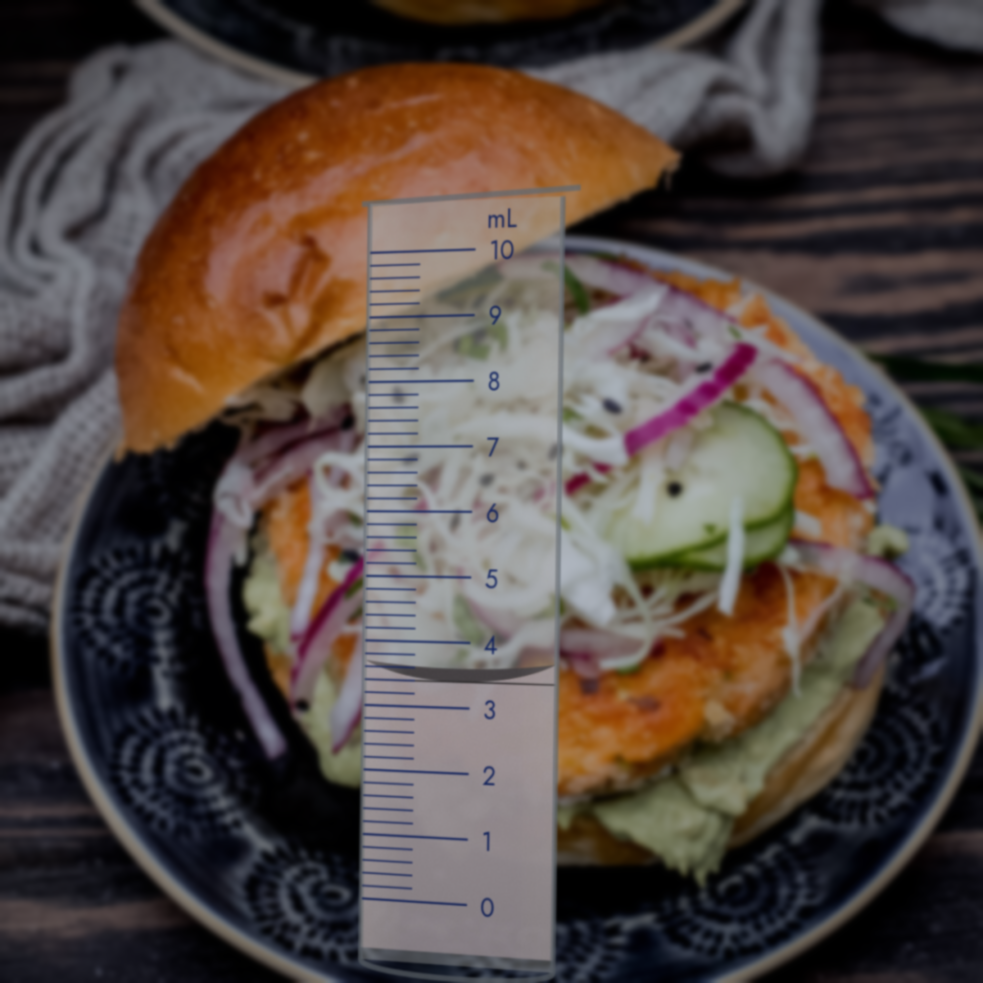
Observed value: 3.4 mL
